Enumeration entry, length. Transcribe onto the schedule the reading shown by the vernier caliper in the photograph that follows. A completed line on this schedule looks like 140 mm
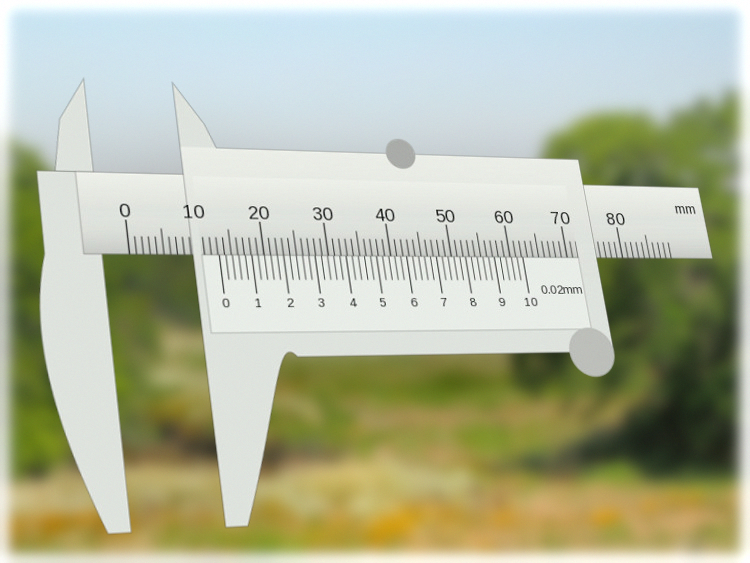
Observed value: 13.2 mm
